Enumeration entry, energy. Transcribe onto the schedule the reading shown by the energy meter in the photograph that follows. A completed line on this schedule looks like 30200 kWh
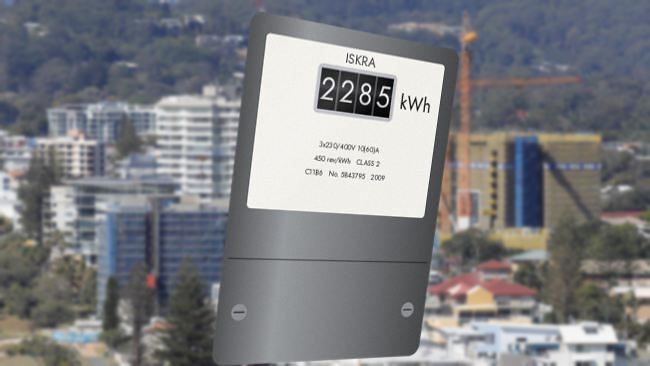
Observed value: 2285 kWh
